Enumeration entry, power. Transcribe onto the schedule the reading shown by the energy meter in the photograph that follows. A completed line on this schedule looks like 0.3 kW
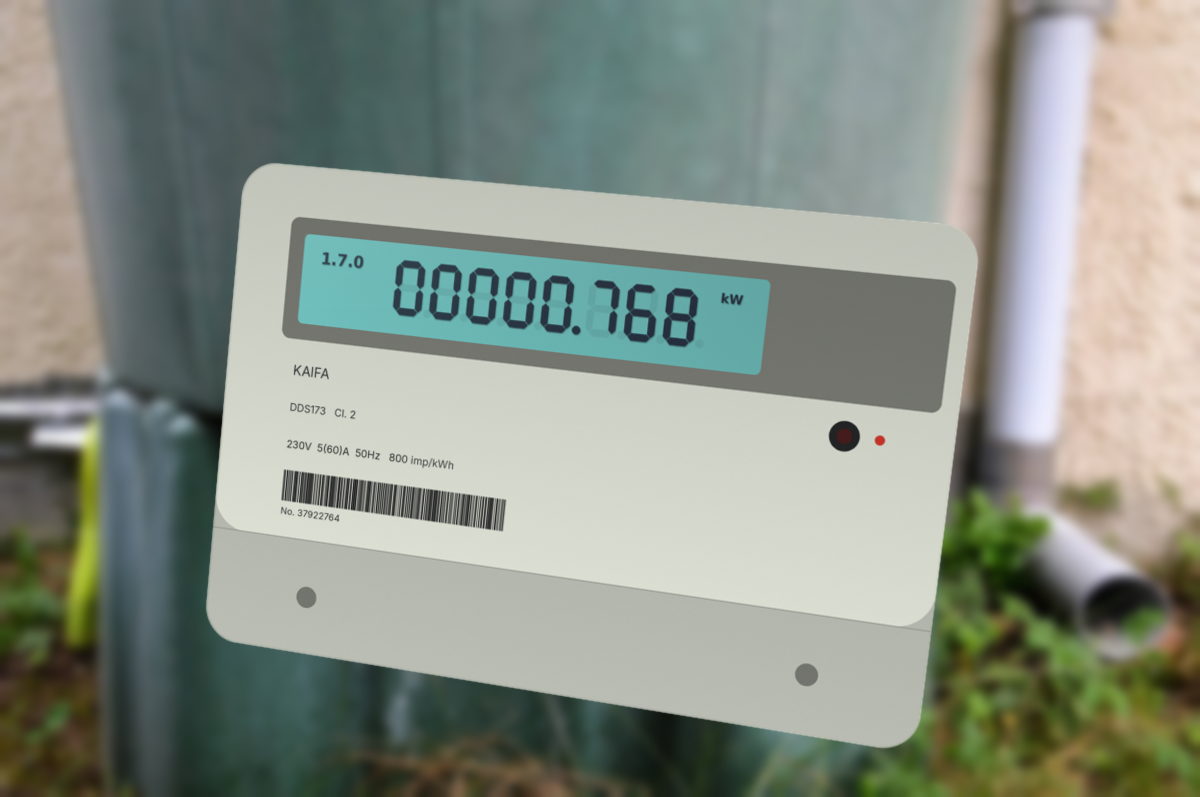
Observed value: 0.768 kW
